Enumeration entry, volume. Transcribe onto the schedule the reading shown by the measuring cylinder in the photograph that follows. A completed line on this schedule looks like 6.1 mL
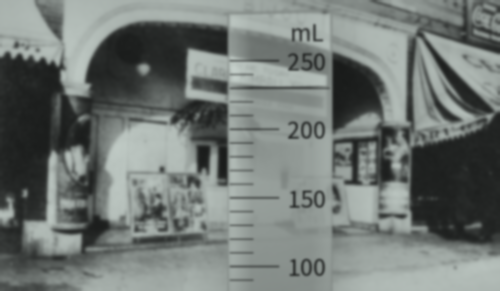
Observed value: 230 mL
